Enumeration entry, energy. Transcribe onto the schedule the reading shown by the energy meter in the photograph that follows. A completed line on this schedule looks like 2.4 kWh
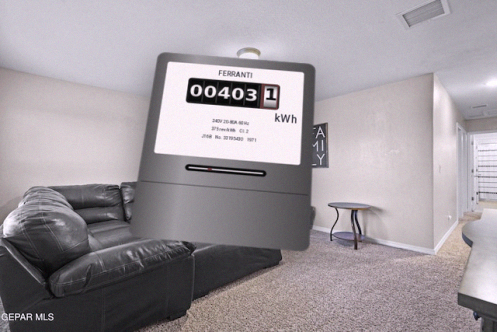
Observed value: 403.1 kWh
